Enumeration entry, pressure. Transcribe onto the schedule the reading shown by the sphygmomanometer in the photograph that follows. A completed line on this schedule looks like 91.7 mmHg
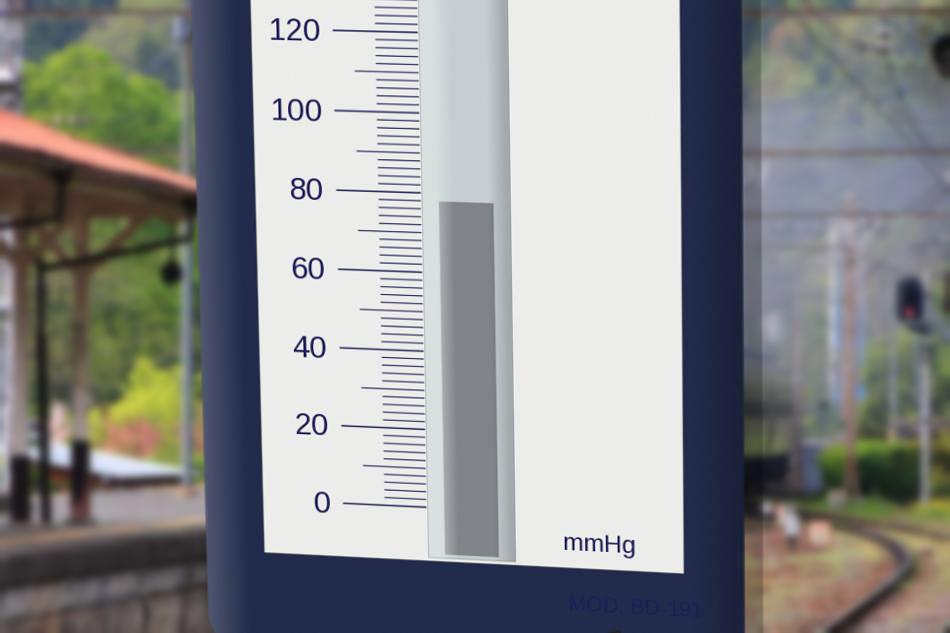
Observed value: 78 mmHg
